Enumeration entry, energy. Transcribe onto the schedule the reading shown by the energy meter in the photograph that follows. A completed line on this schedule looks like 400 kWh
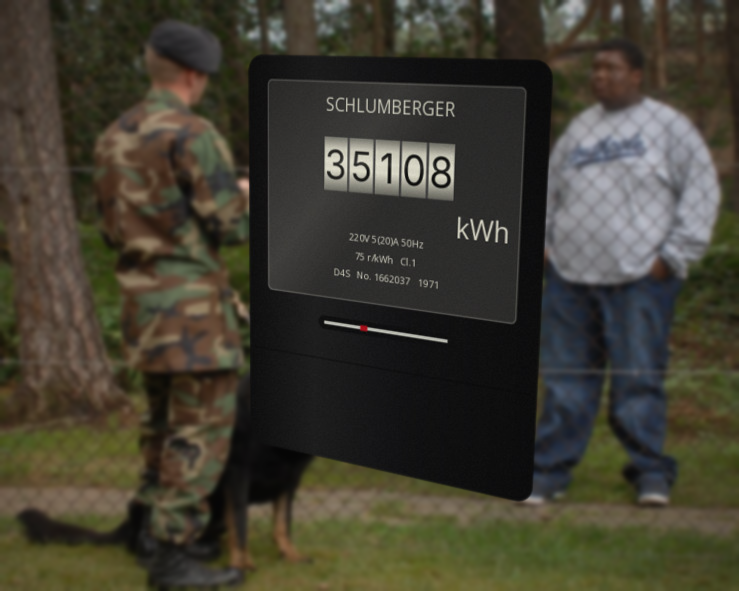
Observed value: 35108 kWh
